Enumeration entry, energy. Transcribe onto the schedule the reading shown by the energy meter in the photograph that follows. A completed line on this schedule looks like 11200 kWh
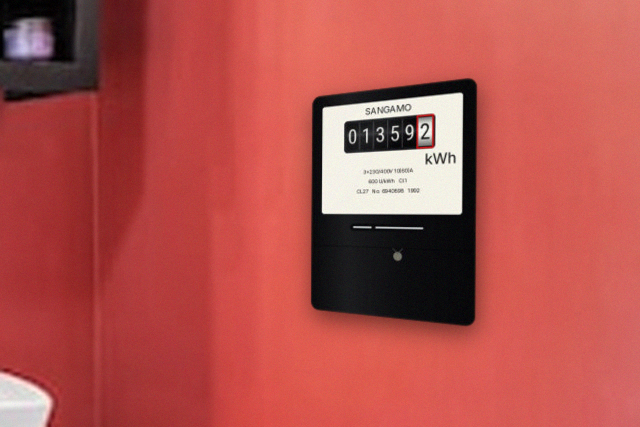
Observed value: 1359.2 kWh
